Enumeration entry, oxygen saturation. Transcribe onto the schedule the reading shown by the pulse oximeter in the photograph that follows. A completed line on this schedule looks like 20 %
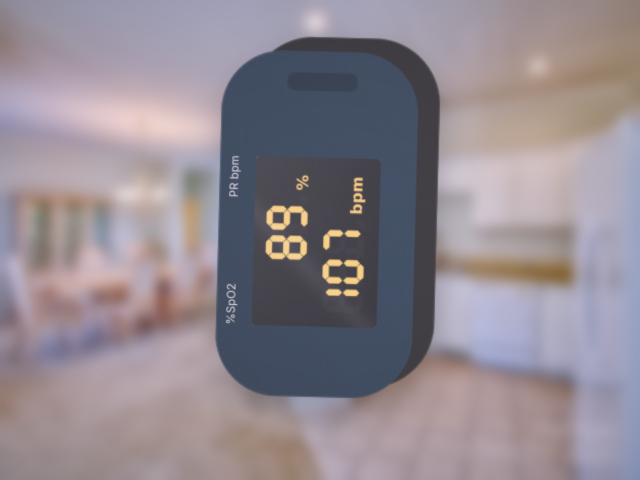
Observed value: 89 %
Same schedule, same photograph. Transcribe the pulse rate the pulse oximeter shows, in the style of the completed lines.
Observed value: 107 bpm
